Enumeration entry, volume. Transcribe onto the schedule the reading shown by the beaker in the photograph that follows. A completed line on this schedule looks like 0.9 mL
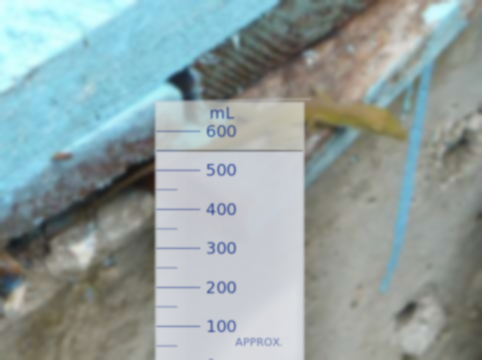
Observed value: 550 mL
